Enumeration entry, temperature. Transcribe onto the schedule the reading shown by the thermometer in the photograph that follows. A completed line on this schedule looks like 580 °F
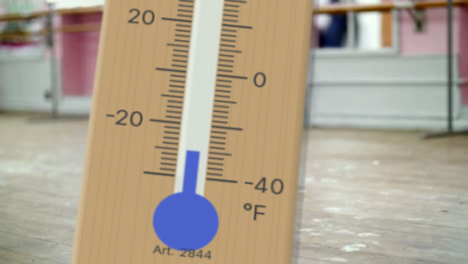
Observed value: -30 °F
